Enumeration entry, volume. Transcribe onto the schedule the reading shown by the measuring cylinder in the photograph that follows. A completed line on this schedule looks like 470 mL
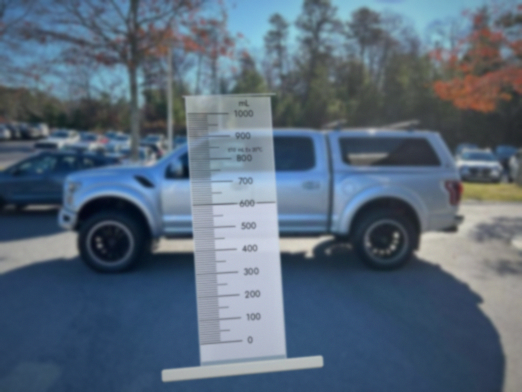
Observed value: 600 mL
